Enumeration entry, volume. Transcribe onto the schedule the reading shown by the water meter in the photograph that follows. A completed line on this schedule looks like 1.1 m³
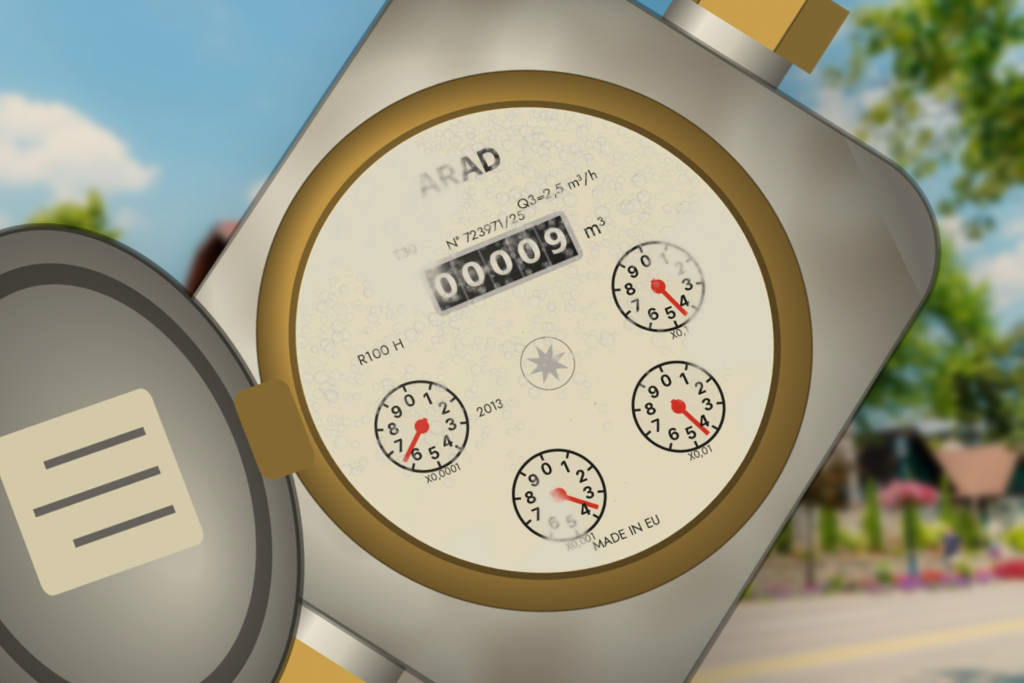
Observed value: 9.4436 m³
